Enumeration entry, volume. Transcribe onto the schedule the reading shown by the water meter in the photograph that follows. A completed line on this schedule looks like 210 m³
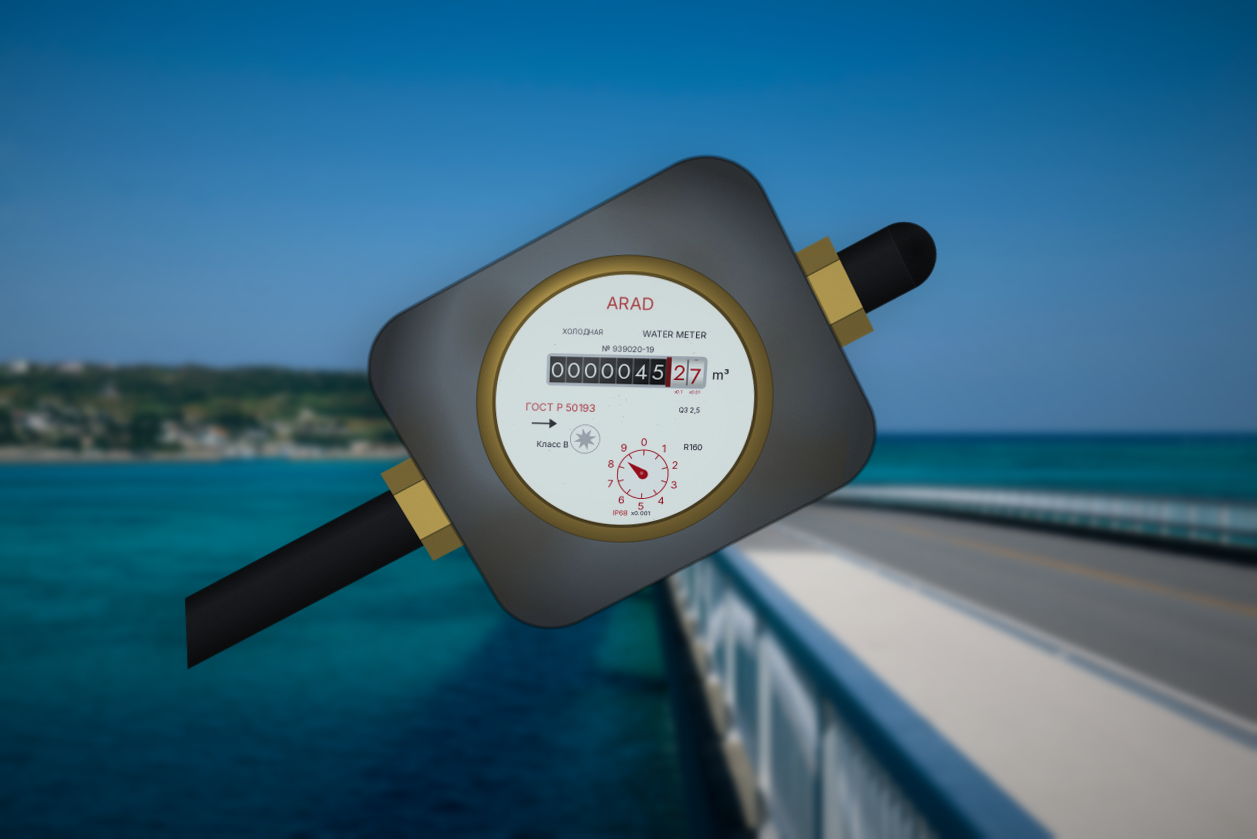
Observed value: 45.268 m³
